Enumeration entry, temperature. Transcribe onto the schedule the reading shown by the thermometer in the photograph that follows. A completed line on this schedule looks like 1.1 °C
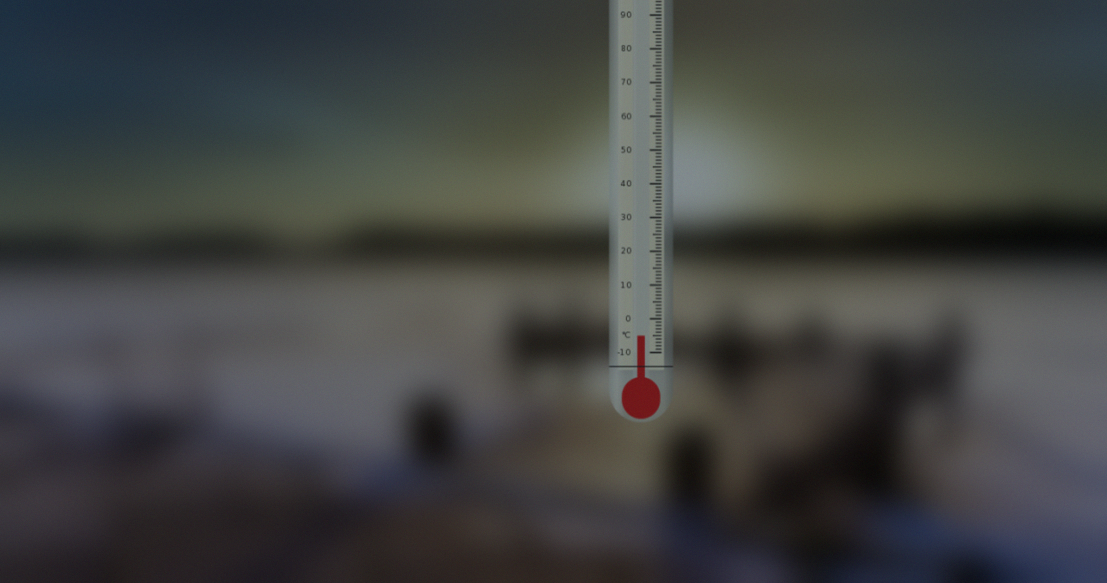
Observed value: -5 °C
